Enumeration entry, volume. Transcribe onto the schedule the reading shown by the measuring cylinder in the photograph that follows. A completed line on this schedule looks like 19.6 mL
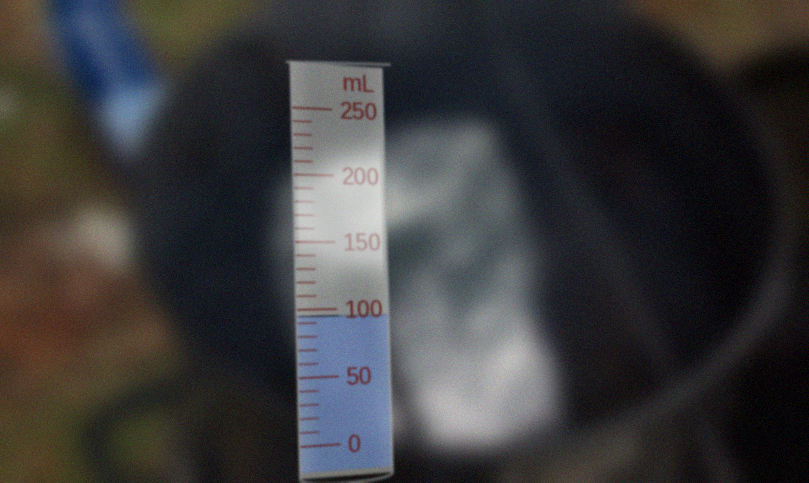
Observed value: 95 mL
